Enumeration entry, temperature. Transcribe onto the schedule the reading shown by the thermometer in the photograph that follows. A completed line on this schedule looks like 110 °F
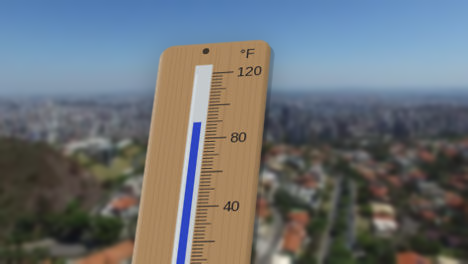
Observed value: 90 °F
